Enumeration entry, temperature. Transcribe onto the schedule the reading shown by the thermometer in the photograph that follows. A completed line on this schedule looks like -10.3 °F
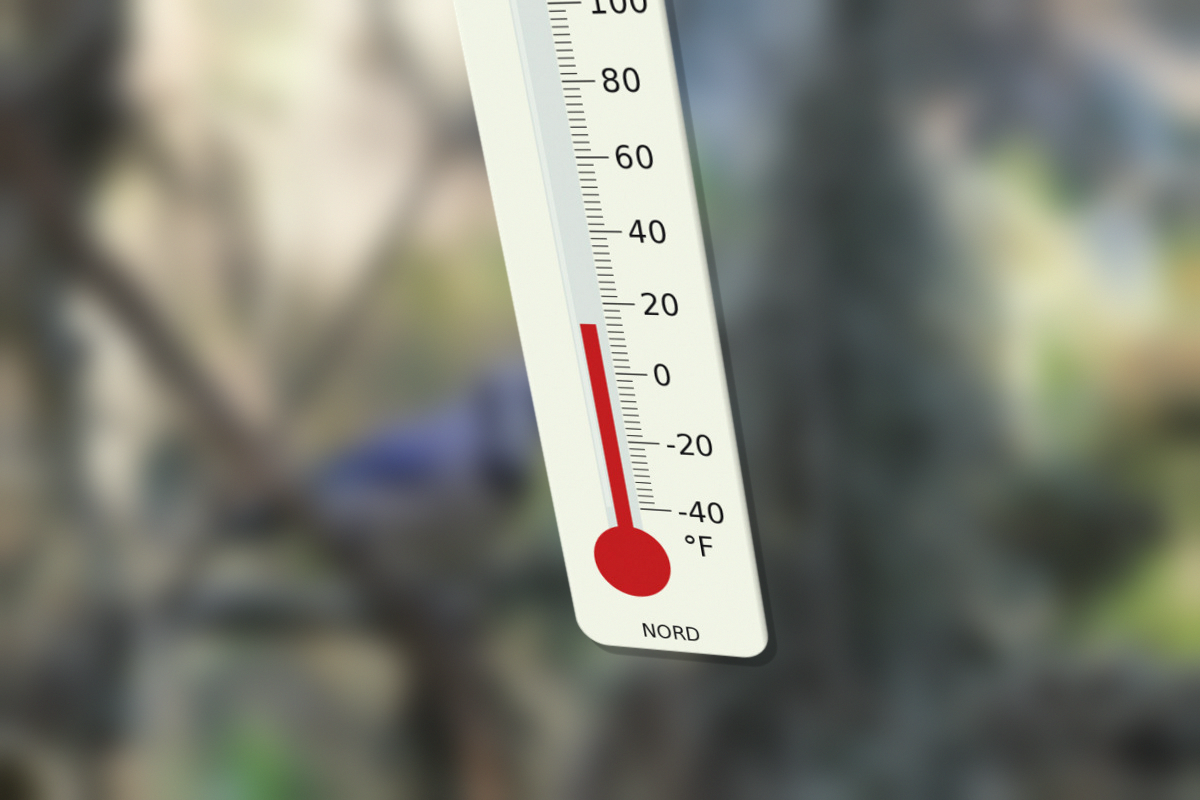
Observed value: 14 °F
